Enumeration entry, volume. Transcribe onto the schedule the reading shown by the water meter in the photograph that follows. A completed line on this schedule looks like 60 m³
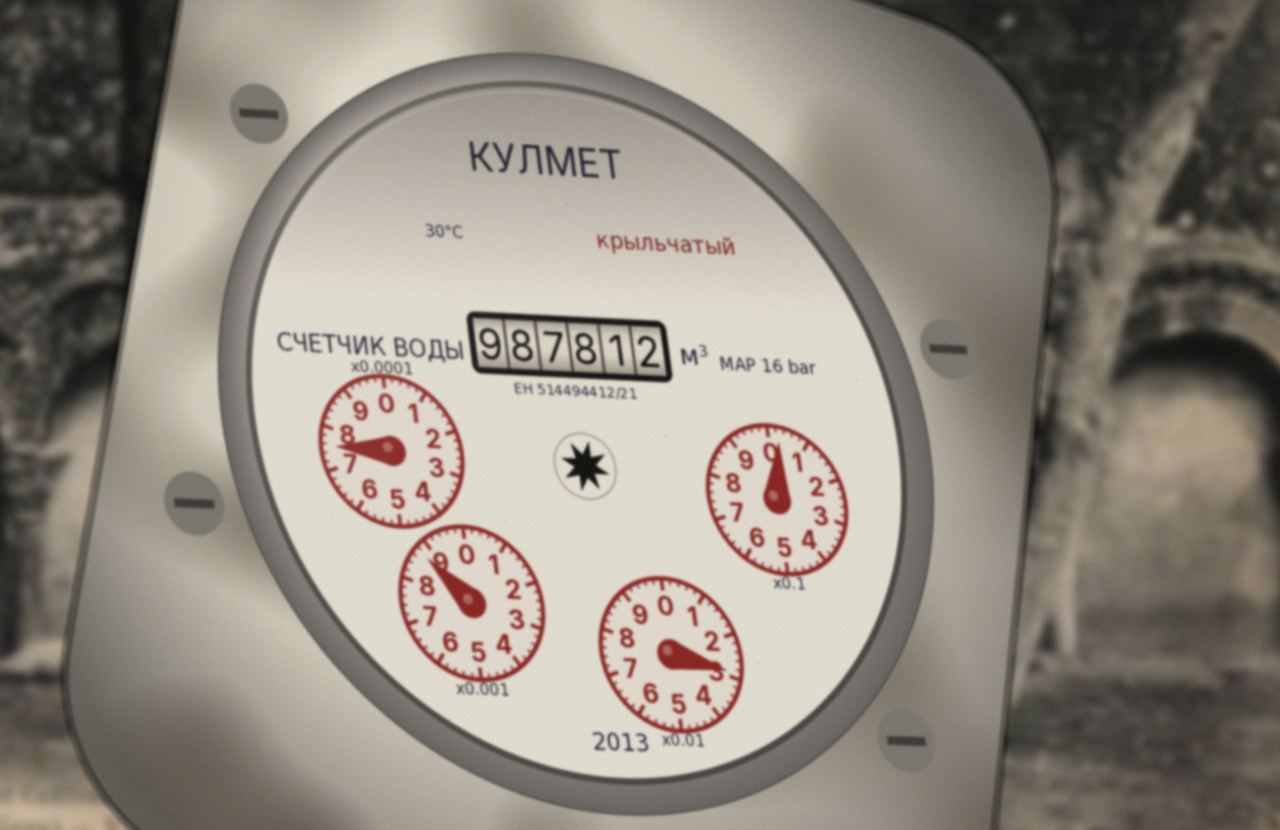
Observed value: 987812.0287 m³
